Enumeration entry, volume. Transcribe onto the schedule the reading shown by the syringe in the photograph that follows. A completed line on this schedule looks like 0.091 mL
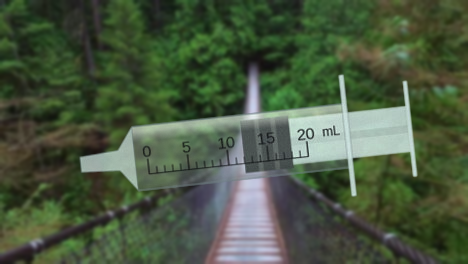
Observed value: 12 mL
